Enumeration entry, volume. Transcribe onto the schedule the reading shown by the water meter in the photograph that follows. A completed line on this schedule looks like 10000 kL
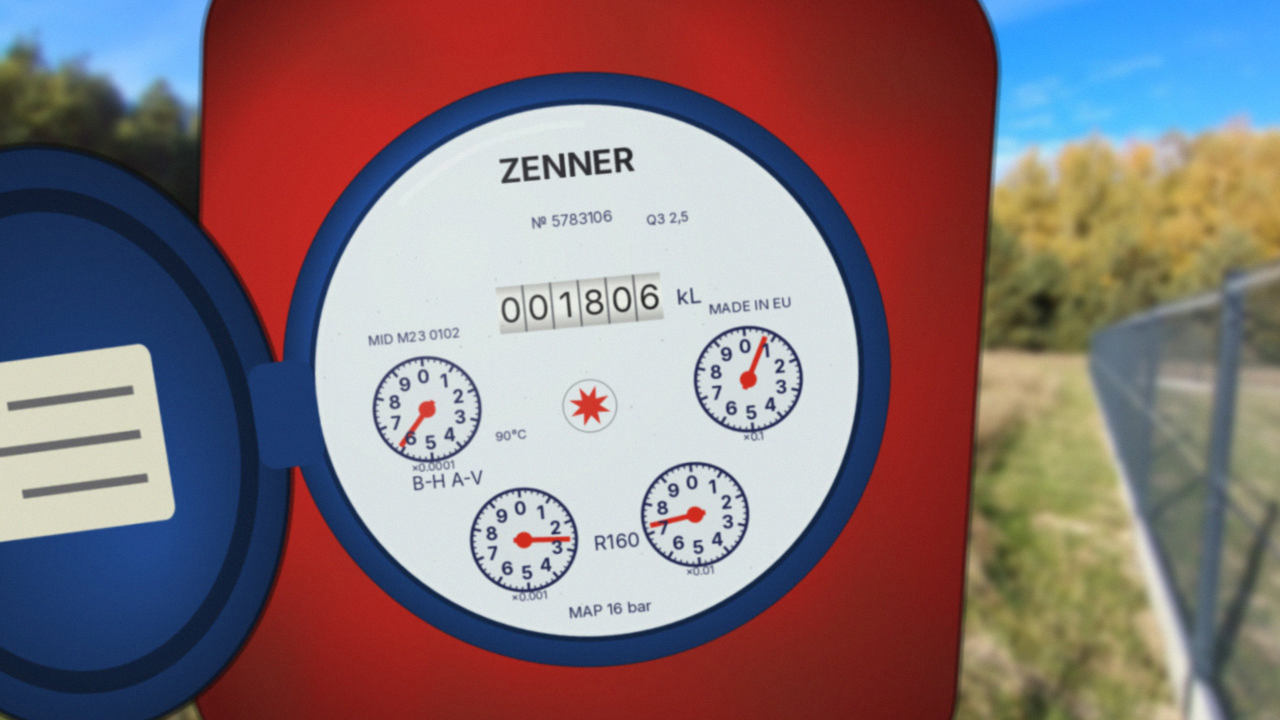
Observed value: 1806.0726 kL
